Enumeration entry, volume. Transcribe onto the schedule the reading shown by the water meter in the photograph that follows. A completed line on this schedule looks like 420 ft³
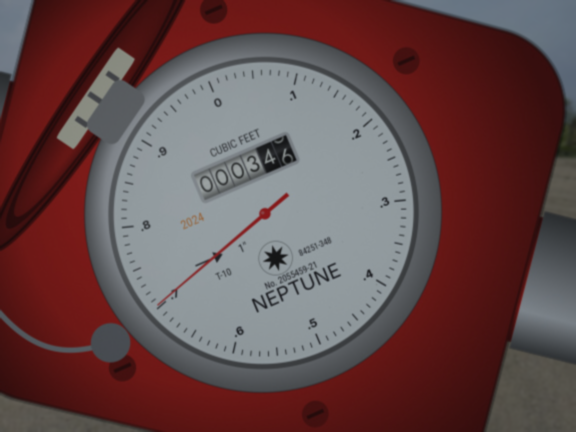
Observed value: 345.70 ft³
